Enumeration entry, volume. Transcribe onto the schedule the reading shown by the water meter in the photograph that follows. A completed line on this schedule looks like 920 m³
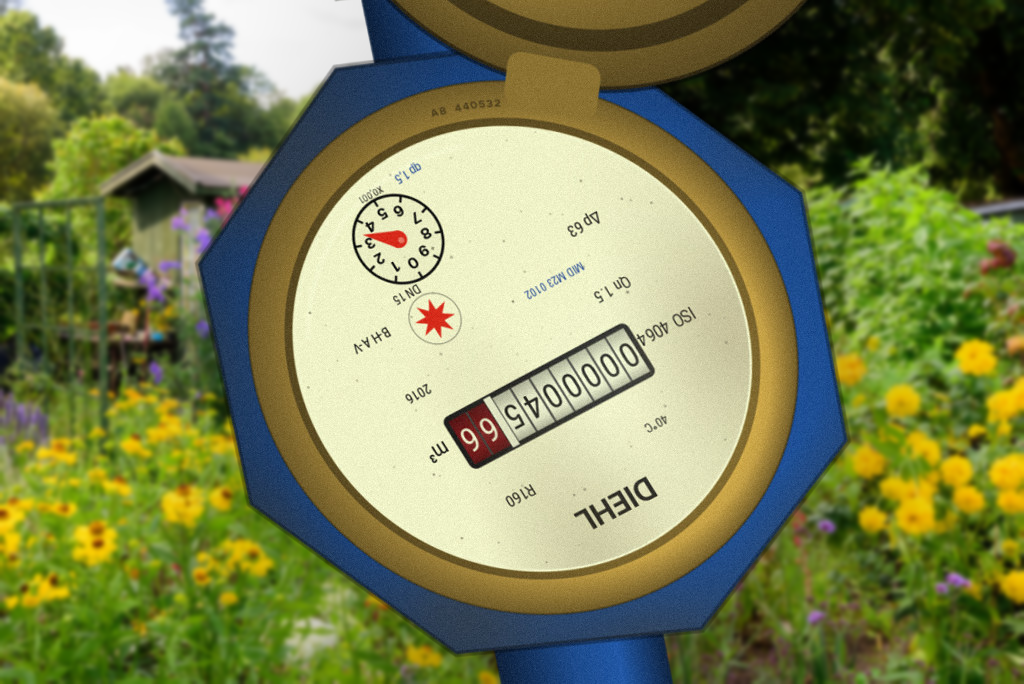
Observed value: 45.663 m³
